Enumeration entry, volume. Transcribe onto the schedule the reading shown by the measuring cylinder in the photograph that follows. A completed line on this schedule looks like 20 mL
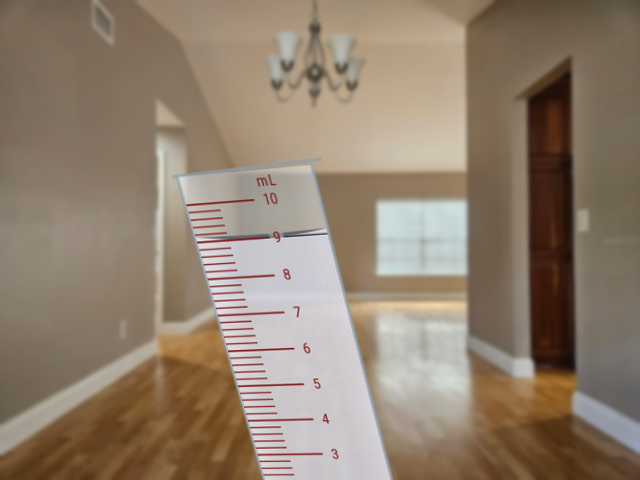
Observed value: 9 mL
